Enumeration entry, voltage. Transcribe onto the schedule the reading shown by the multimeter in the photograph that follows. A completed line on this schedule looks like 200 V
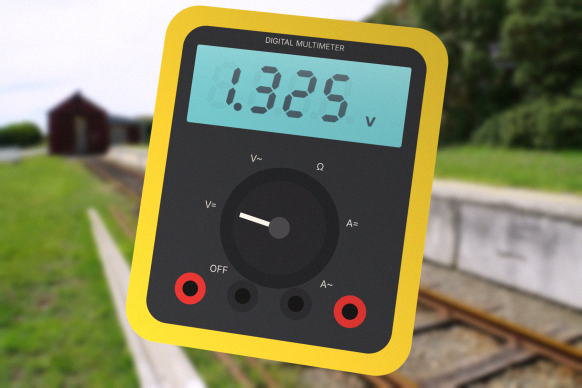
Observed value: 1.325 V
